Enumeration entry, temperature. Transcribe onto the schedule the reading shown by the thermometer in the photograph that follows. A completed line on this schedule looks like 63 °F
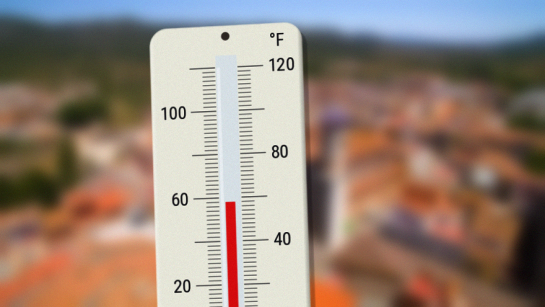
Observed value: 58 °F
